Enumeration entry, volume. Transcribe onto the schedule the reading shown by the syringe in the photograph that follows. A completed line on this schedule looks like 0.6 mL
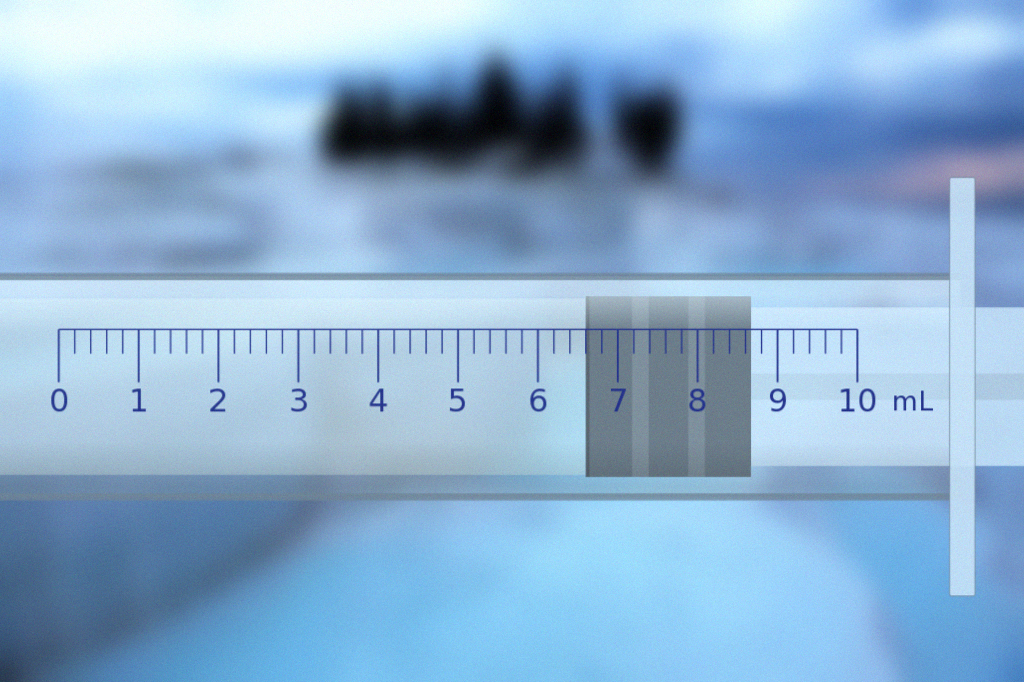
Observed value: 6.6 mL
